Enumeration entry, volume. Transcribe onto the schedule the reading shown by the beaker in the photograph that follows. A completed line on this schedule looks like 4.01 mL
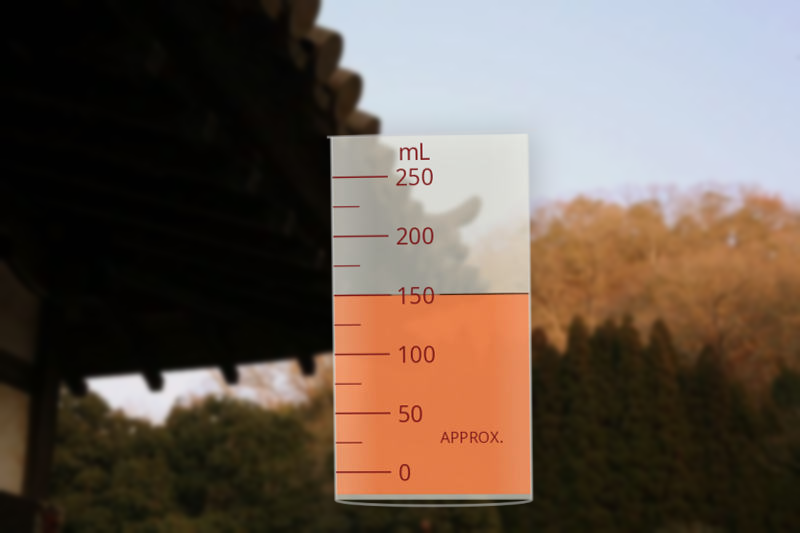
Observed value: 150 mL
